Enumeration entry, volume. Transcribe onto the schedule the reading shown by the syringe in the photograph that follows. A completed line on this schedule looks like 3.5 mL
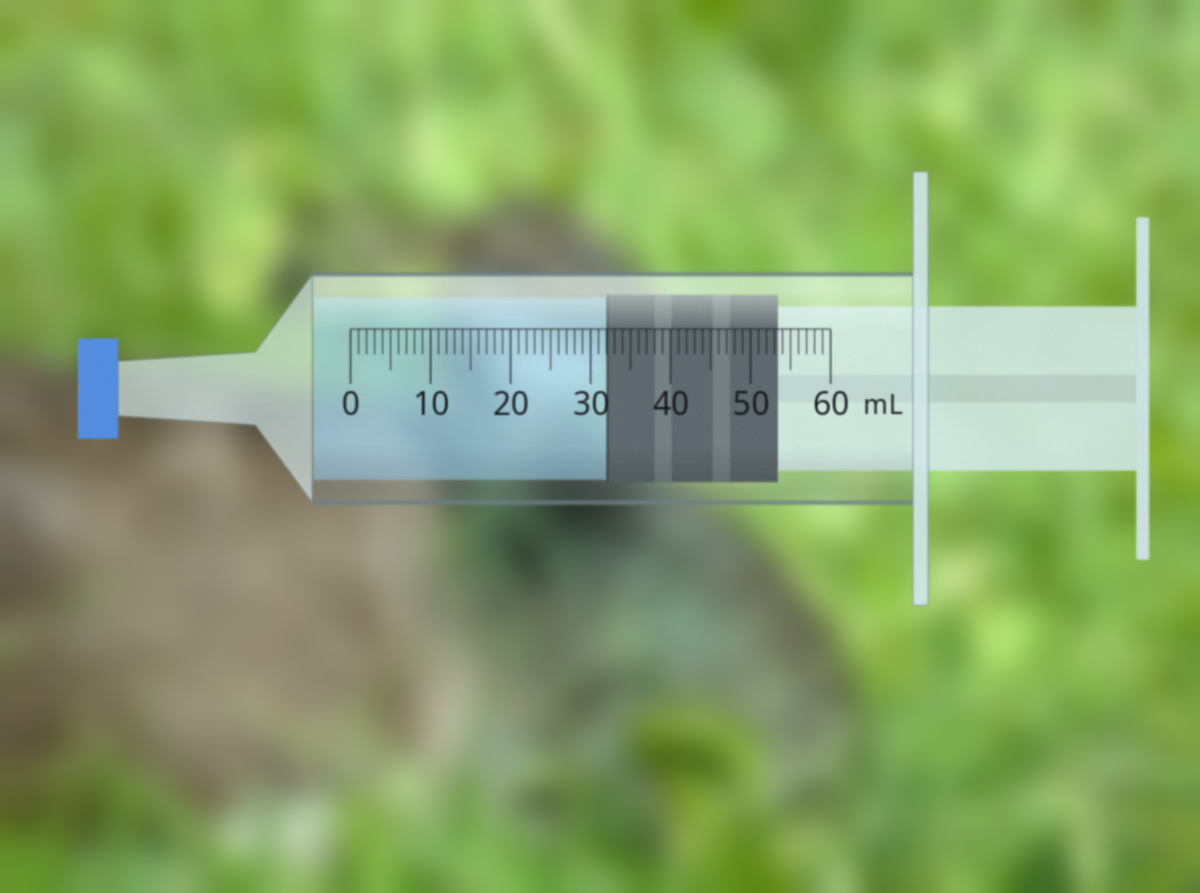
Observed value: 32 mL
